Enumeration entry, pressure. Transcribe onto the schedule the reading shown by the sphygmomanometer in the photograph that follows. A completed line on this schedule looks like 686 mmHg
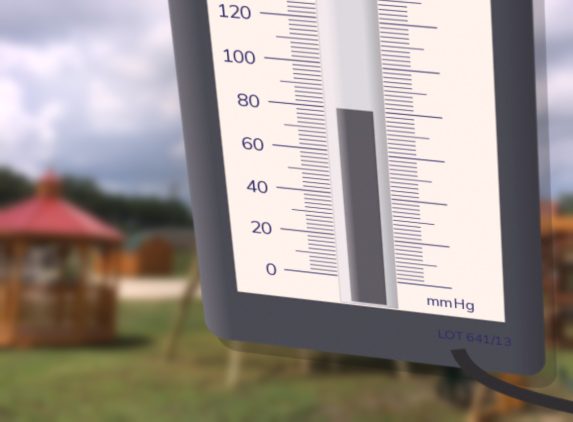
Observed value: 80 mmHg
